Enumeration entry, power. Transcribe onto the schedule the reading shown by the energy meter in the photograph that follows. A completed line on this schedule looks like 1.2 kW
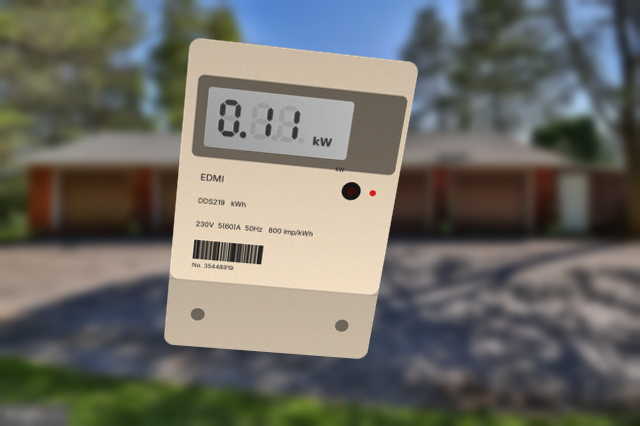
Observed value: 0.11 kW
